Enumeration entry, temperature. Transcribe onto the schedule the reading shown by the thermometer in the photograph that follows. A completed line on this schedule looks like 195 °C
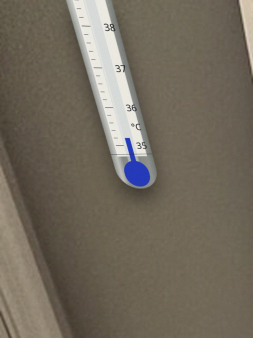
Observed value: 35.2 °C
